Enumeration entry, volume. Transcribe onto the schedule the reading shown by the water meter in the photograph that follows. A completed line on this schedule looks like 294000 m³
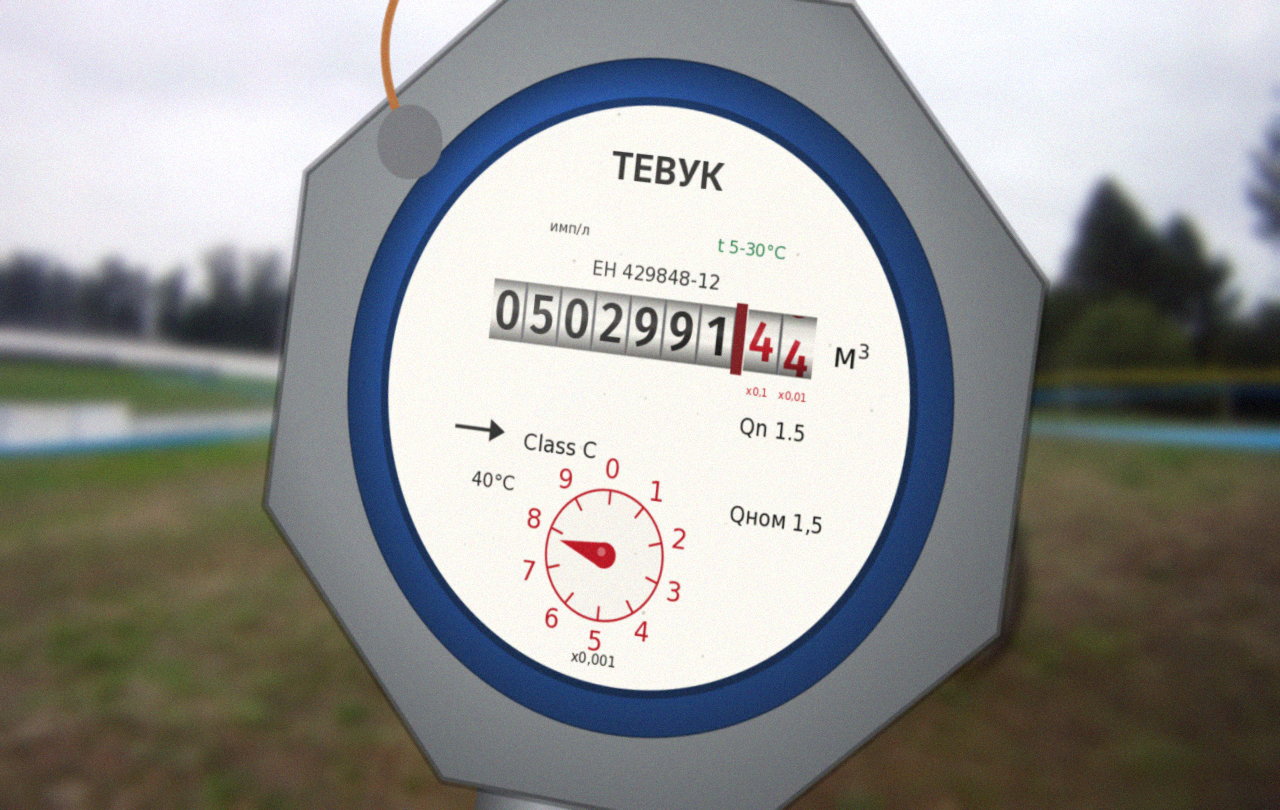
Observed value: 502991.437 m³
